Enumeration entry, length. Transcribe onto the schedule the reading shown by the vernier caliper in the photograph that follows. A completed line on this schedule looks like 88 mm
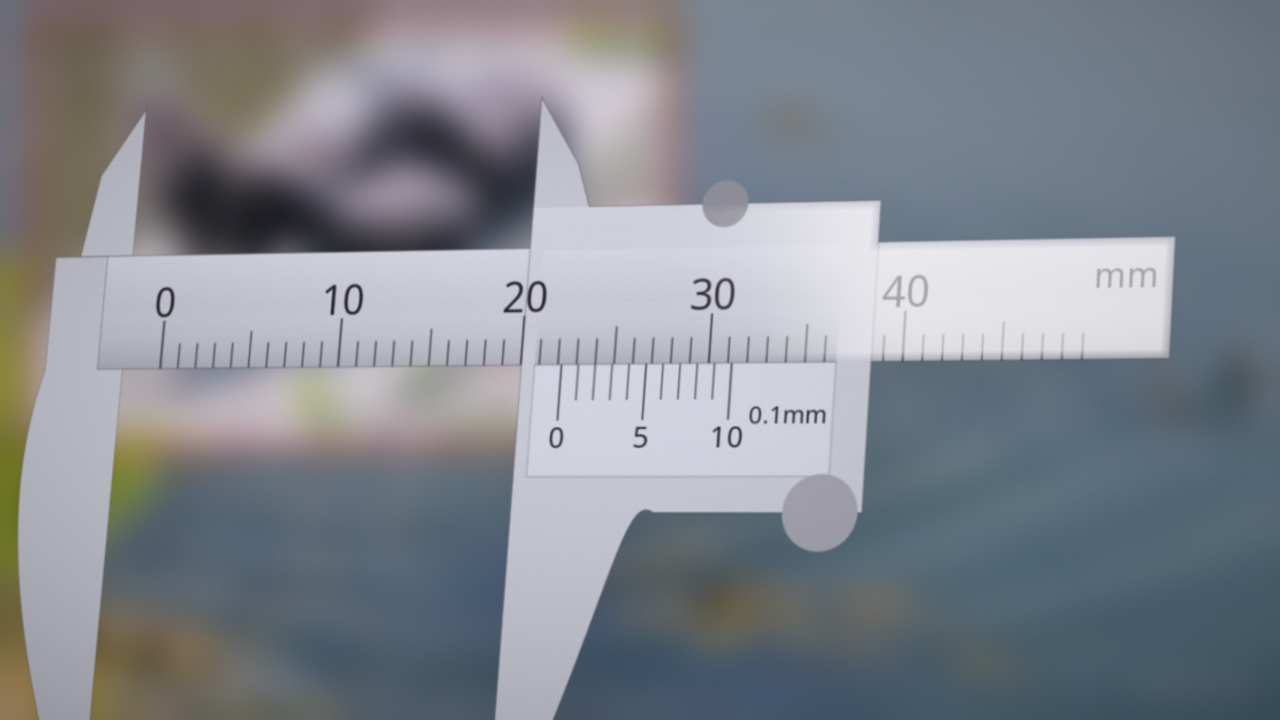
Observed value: 22.2 mm
